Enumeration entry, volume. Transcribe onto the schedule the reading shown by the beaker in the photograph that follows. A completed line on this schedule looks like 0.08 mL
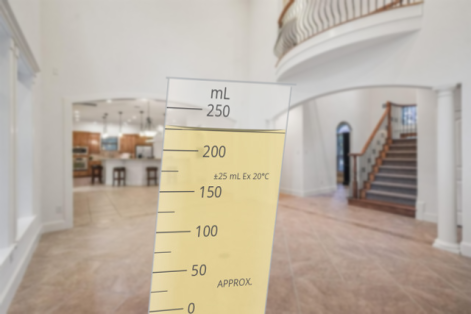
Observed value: 225 mL
